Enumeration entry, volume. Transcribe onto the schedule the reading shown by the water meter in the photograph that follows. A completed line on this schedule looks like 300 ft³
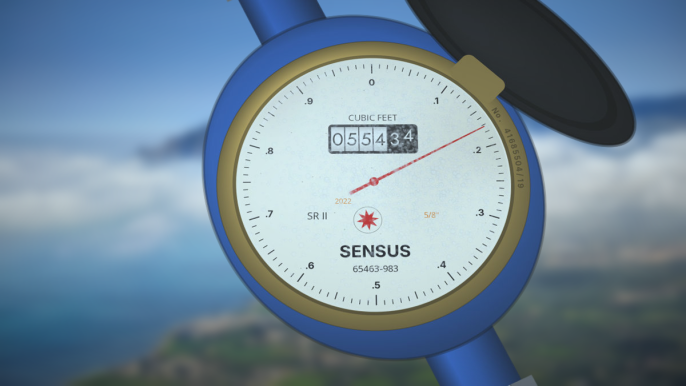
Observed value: 55434.17 ft³
